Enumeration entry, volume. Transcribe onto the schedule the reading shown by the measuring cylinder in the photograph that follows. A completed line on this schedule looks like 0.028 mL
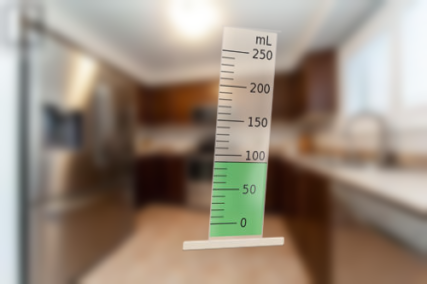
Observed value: 90 mL
